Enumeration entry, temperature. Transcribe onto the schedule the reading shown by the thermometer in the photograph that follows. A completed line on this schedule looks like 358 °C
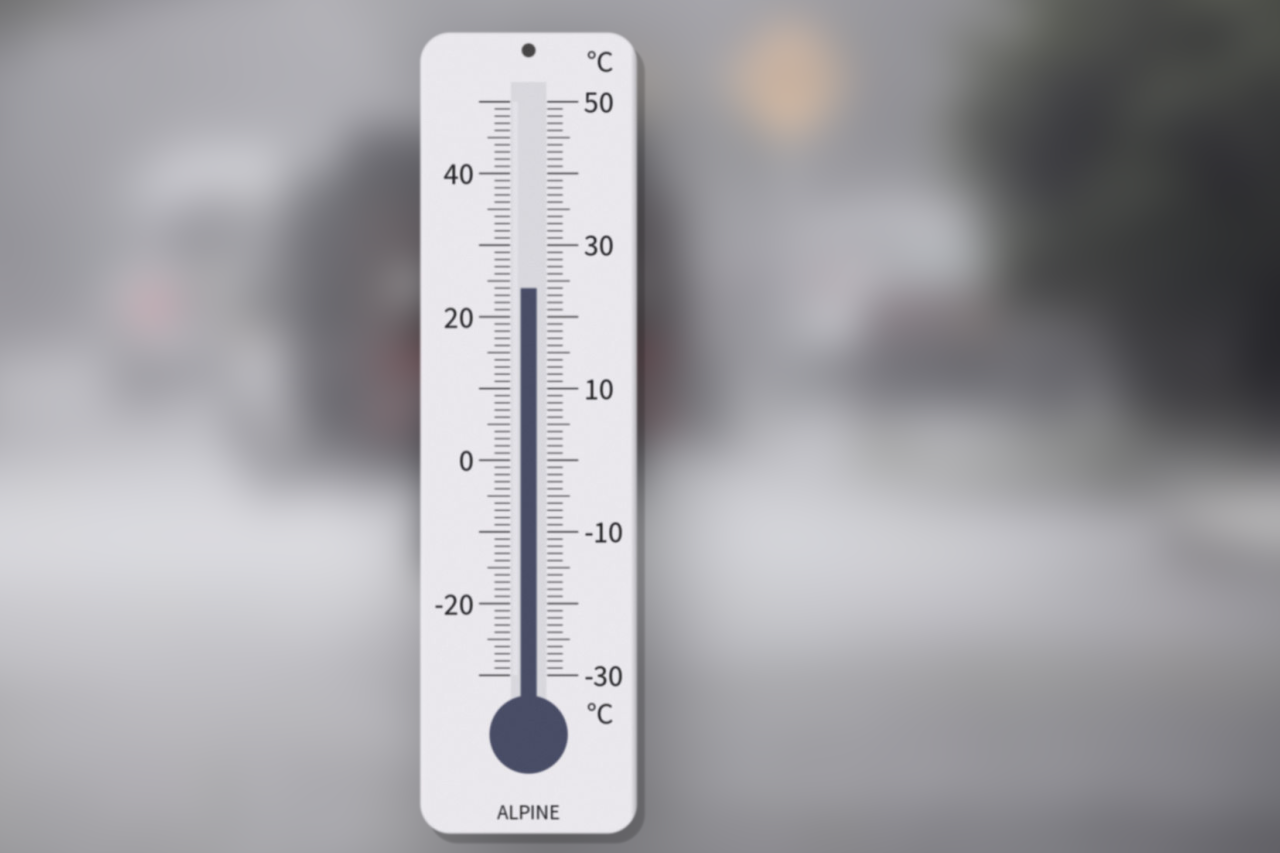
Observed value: 24 °C
